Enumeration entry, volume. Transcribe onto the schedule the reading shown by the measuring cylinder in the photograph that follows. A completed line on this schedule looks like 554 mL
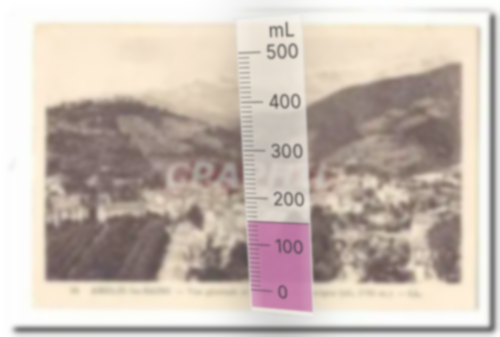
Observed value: 150 mL
